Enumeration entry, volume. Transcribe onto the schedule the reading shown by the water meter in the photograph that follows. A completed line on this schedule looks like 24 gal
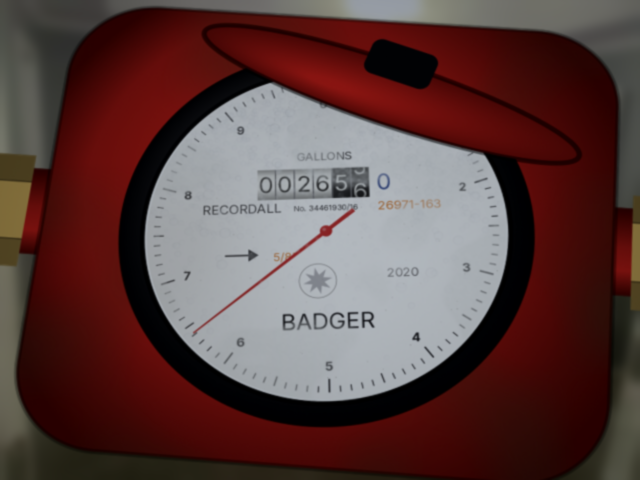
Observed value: 26556.4 gal
